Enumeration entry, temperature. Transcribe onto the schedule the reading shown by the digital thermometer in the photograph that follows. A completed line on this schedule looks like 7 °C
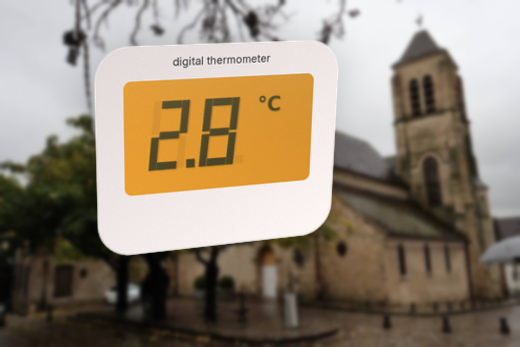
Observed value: 2.8 °C
